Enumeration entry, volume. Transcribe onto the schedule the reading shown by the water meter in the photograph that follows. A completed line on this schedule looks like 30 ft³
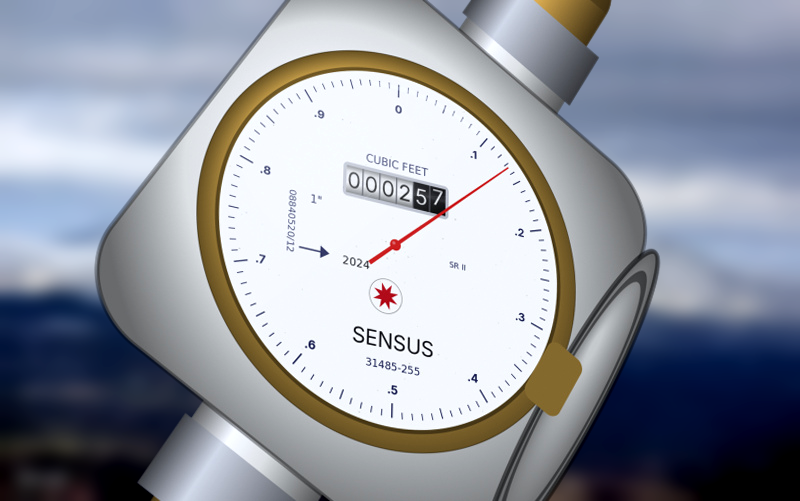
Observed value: 257.13 ft³
